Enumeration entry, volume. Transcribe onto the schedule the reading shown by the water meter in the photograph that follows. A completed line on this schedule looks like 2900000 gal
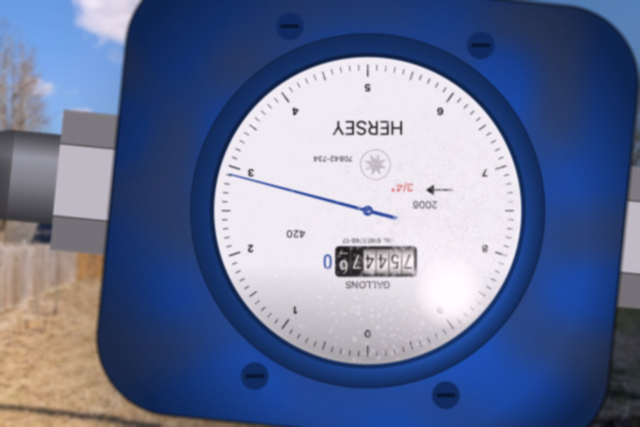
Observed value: 7544762.9 gal
